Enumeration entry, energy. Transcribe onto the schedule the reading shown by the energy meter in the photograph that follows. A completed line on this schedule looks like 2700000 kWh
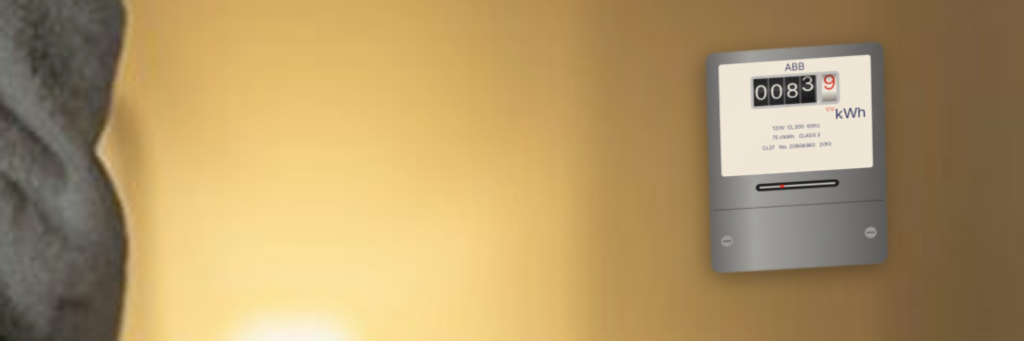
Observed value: 83.9 kWh
